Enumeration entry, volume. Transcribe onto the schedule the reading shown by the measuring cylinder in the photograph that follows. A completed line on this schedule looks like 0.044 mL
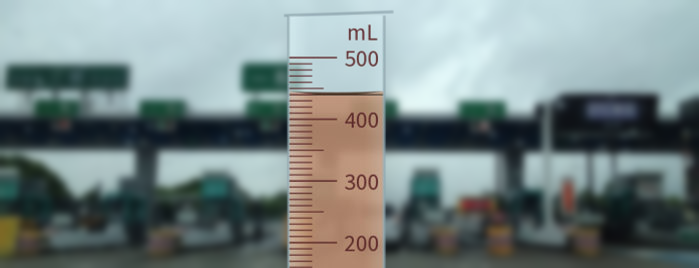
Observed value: 440 mL
